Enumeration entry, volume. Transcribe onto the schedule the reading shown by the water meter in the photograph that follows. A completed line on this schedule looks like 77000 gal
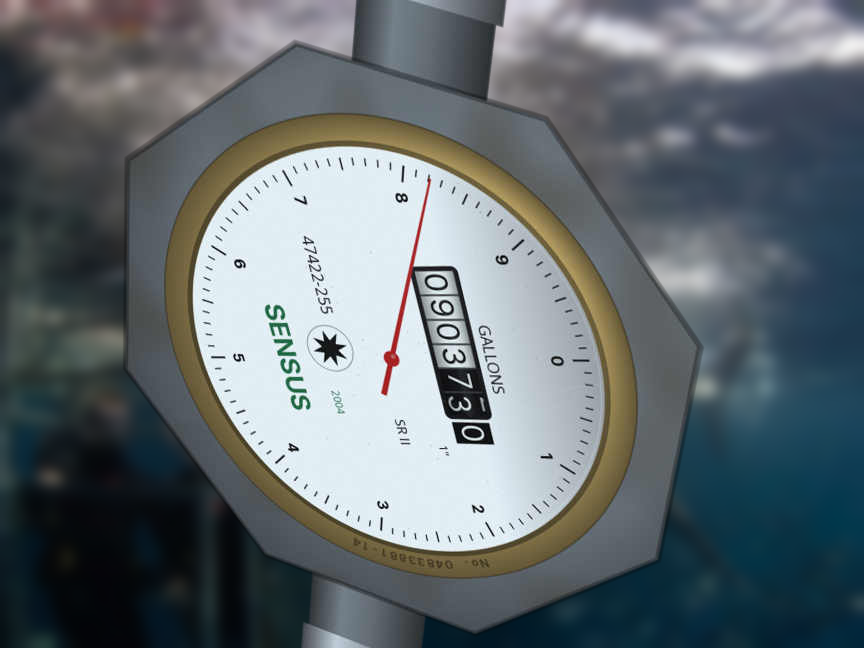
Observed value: 903728.2 gal
